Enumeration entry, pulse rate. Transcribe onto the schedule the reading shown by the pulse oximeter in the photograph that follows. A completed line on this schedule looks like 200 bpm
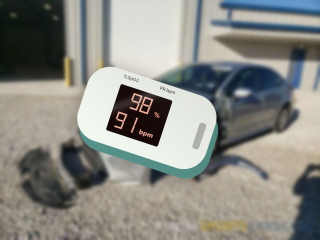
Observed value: 91 bpm
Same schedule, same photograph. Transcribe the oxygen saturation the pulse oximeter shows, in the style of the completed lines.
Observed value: 98 %
